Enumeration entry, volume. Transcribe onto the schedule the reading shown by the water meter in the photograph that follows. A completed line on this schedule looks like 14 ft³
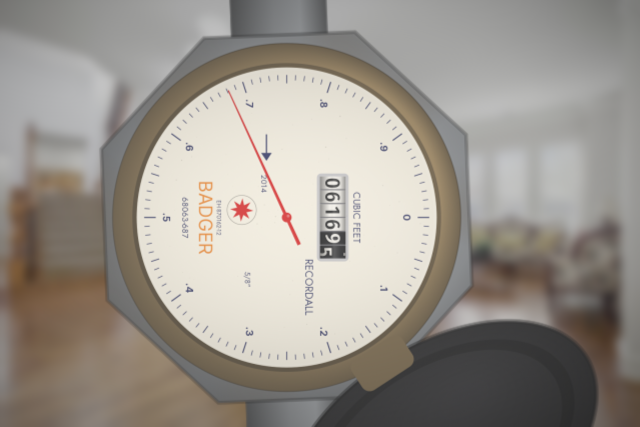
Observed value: 61694.68 ft³
